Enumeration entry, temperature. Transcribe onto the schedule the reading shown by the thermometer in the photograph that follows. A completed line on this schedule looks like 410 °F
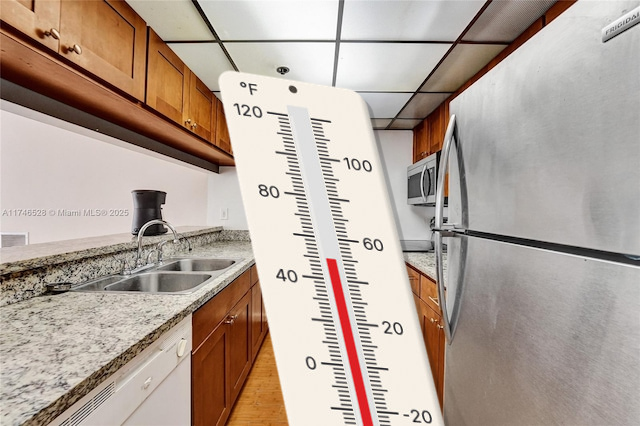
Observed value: 50 °F
